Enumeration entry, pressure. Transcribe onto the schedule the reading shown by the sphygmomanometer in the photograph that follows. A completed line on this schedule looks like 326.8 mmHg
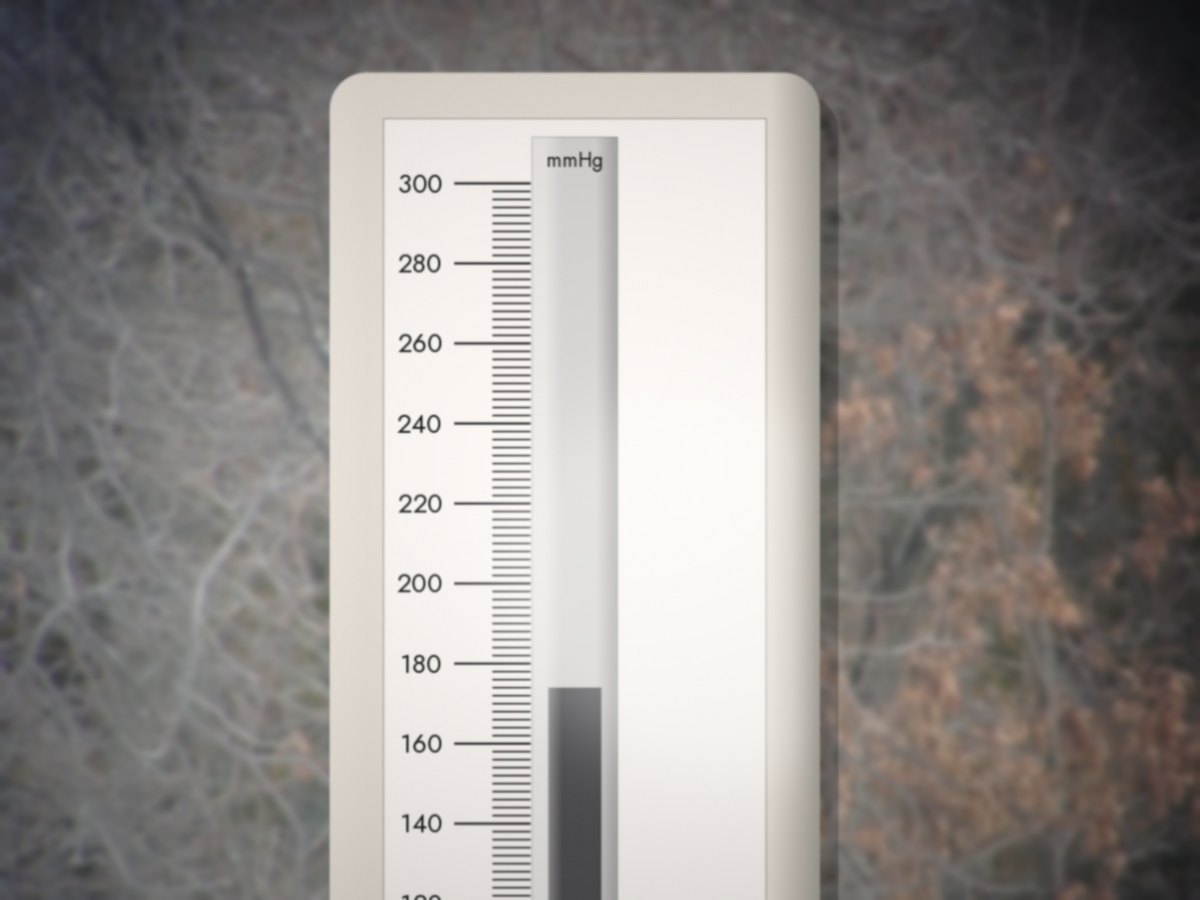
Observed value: 174 mmHg
